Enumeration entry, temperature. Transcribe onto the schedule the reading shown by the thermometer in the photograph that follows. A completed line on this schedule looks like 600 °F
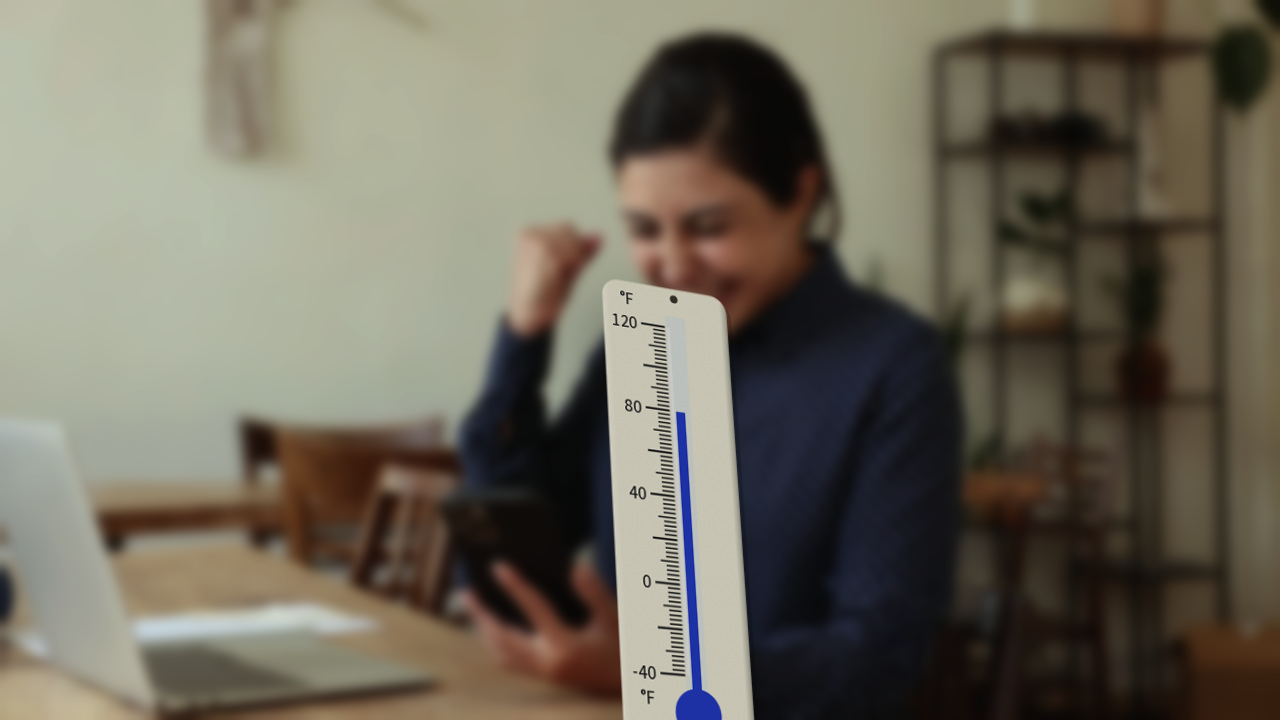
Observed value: 80 °F
